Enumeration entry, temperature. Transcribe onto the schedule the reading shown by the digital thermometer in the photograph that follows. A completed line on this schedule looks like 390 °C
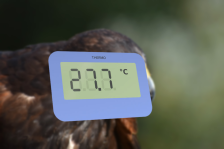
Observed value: 27.7 °C
